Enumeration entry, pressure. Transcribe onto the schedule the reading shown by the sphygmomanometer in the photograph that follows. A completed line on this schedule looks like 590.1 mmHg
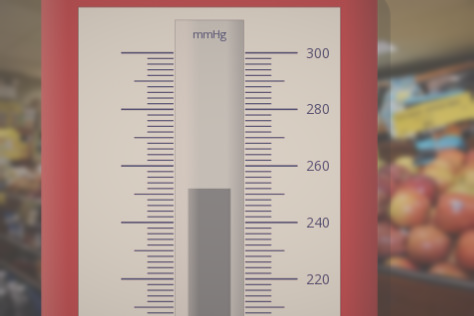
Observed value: 252 mmHg
